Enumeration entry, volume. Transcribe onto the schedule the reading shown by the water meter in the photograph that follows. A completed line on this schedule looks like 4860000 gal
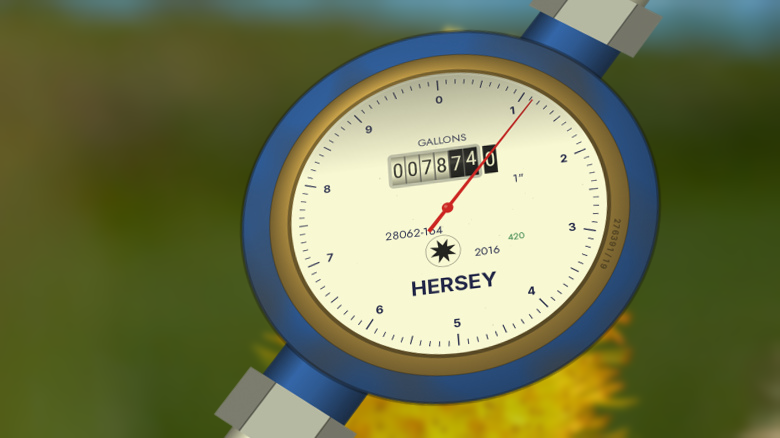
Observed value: 78741.1 gal
